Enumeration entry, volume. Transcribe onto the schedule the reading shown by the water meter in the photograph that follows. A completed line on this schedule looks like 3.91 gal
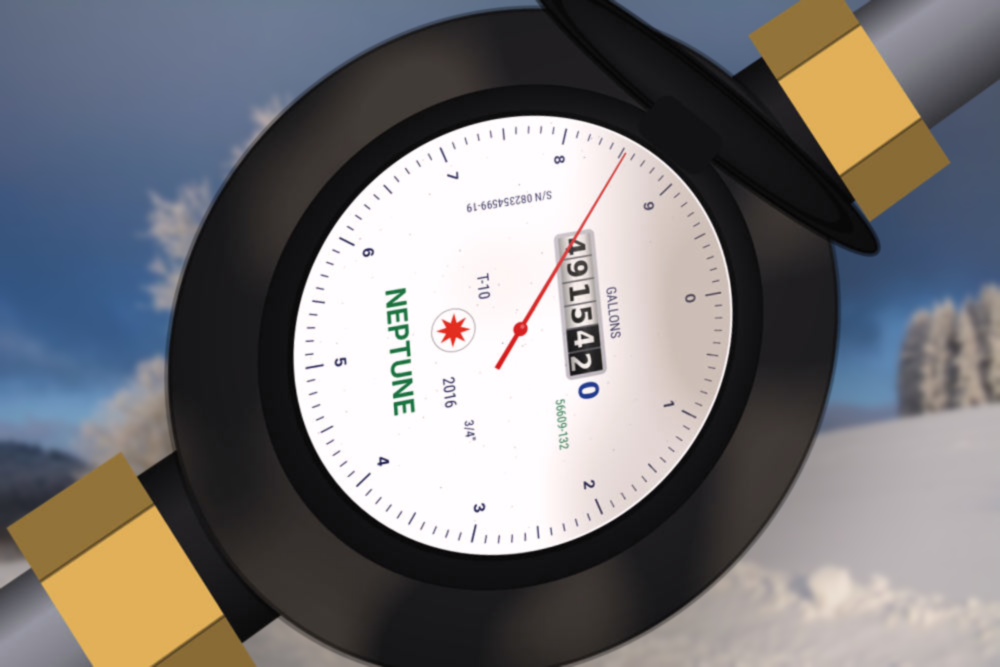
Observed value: 4915418.5 gal
